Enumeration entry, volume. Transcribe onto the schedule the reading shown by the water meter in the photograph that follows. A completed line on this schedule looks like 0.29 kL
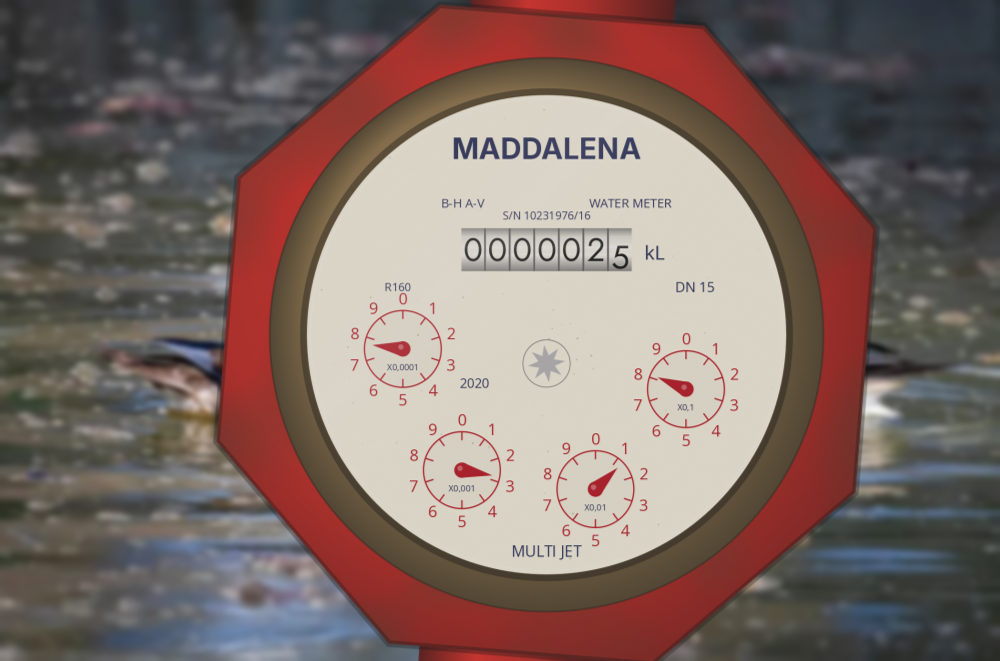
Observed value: 24.8127 kL
